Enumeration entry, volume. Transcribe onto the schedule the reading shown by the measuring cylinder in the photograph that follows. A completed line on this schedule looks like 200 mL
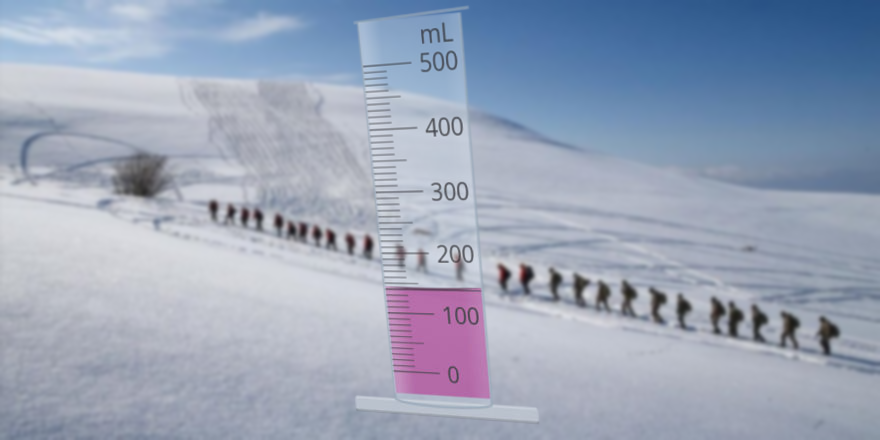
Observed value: 140 mL
